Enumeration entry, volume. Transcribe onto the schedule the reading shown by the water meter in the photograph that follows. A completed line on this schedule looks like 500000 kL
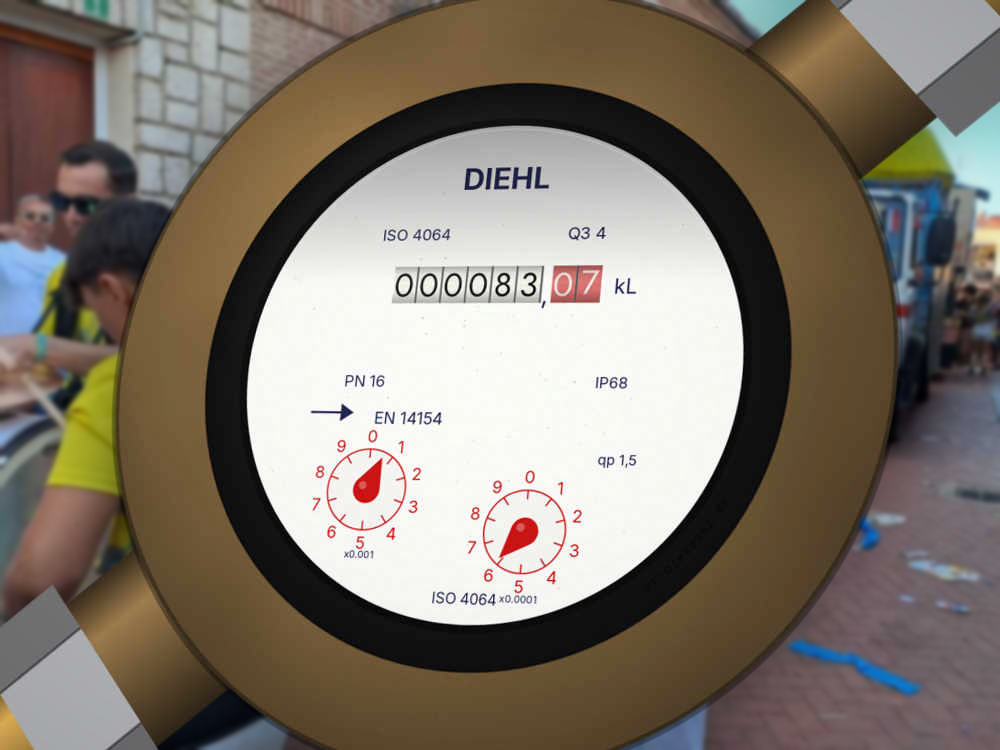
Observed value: 83.0706 kL
